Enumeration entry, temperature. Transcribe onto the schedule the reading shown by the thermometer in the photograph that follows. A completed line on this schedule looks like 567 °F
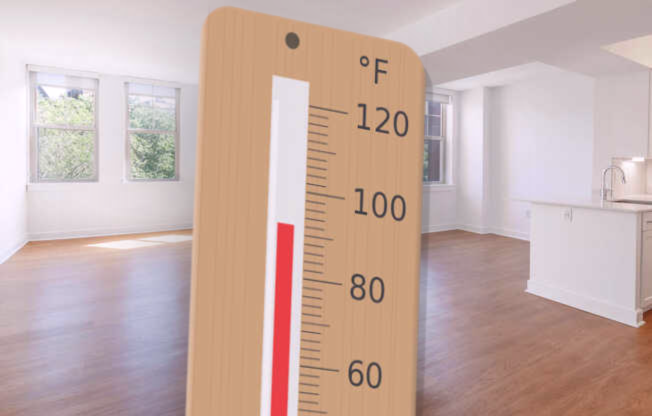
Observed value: 92 °F
